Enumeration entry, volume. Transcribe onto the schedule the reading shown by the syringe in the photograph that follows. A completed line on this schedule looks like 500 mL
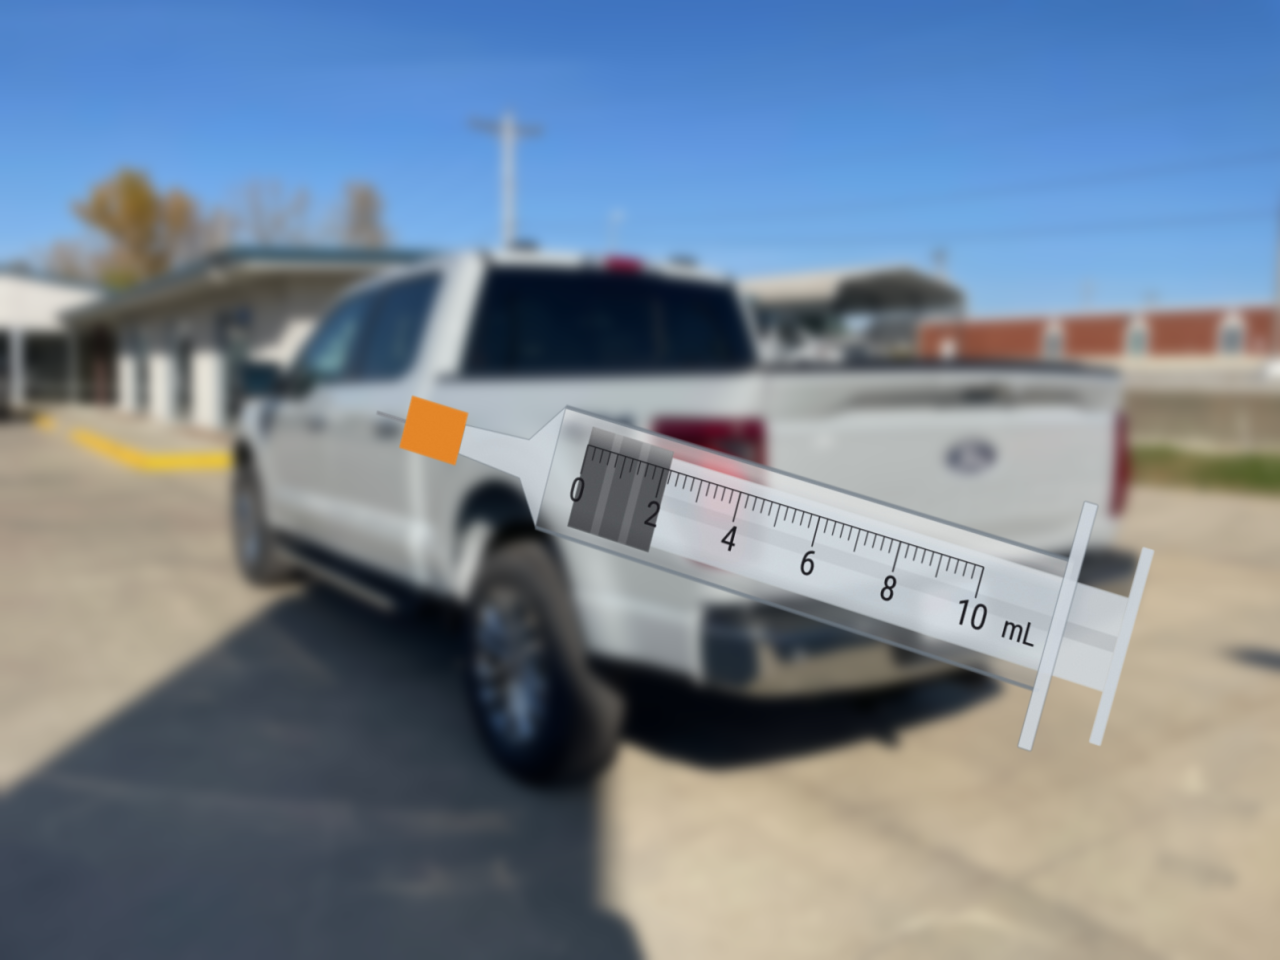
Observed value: 0 mL
